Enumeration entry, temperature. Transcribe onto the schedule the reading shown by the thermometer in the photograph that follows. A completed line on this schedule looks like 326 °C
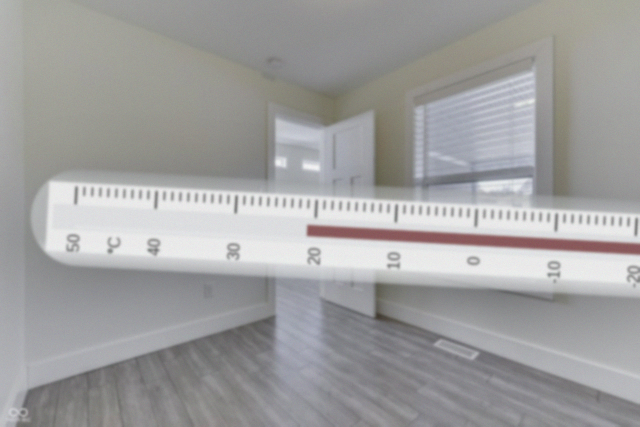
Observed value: 21 °C
